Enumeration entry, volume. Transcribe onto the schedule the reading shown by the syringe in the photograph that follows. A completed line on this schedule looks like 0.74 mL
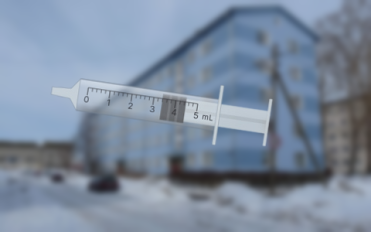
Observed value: 3.4 mL
